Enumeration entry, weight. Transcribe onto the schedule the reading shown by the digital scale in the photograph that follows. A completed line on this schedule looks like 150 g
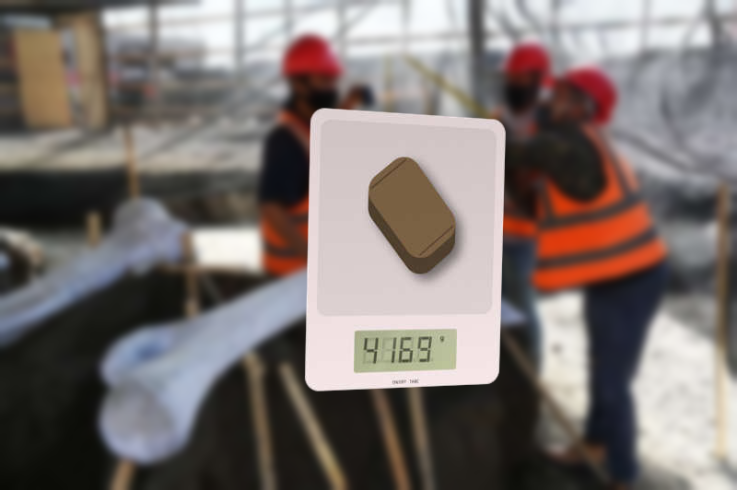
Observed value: 4169 g
